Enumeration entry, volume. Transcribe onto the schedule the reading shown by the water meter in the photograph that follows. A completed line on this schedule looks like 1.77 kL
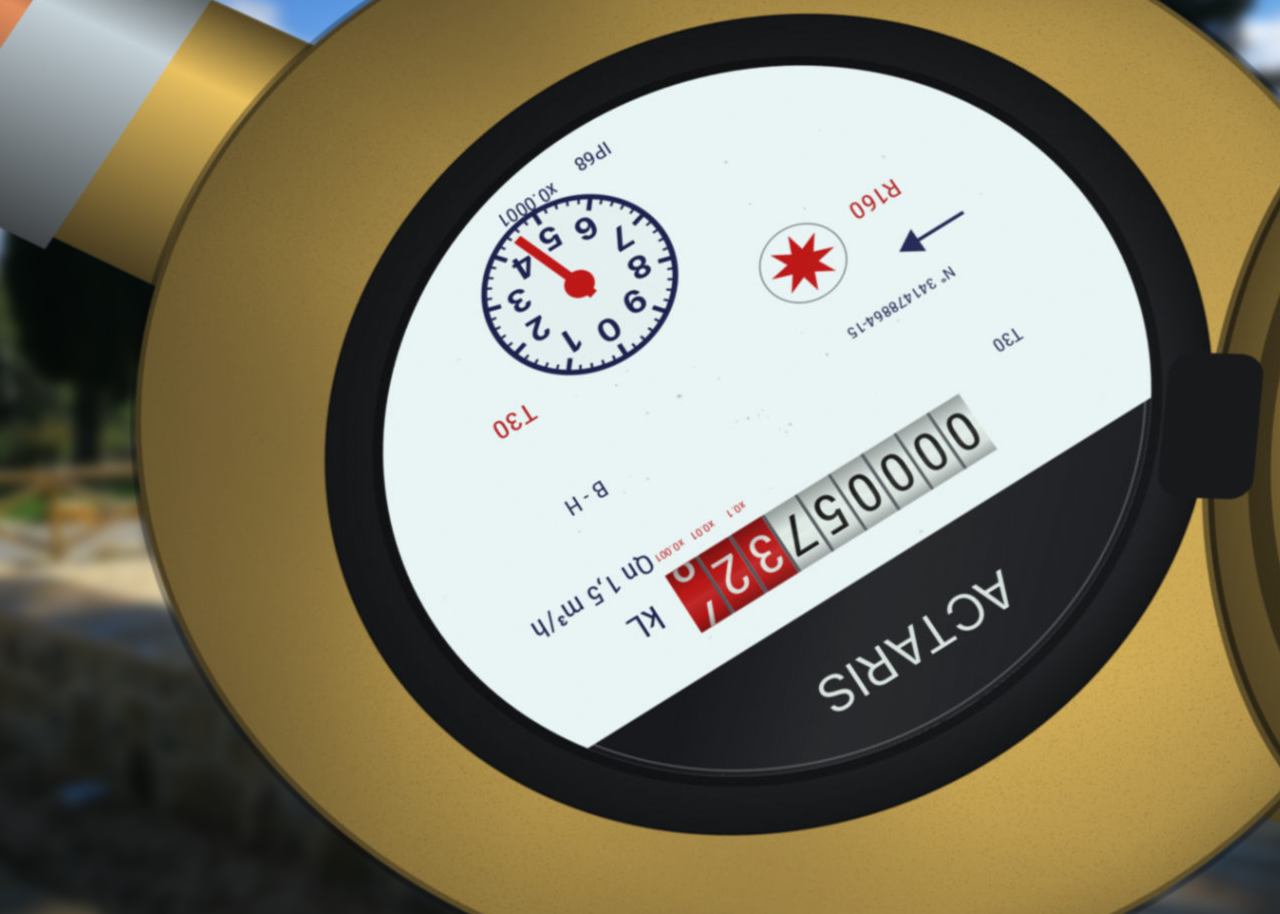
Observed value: 57.3274 kL
